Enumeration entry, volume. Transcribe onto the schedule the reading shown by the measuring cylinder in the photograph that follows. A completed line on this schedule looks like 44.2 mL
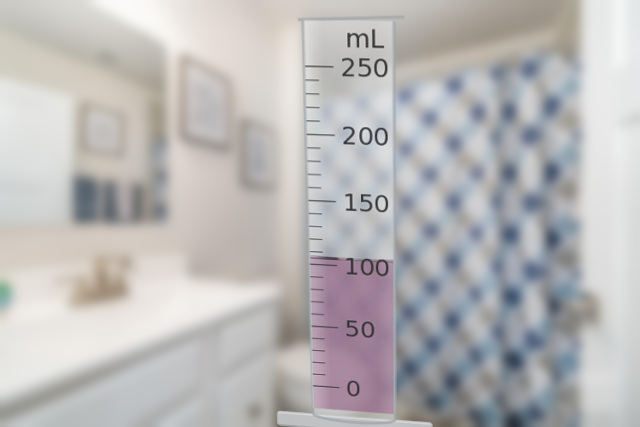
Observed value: 105 mL
